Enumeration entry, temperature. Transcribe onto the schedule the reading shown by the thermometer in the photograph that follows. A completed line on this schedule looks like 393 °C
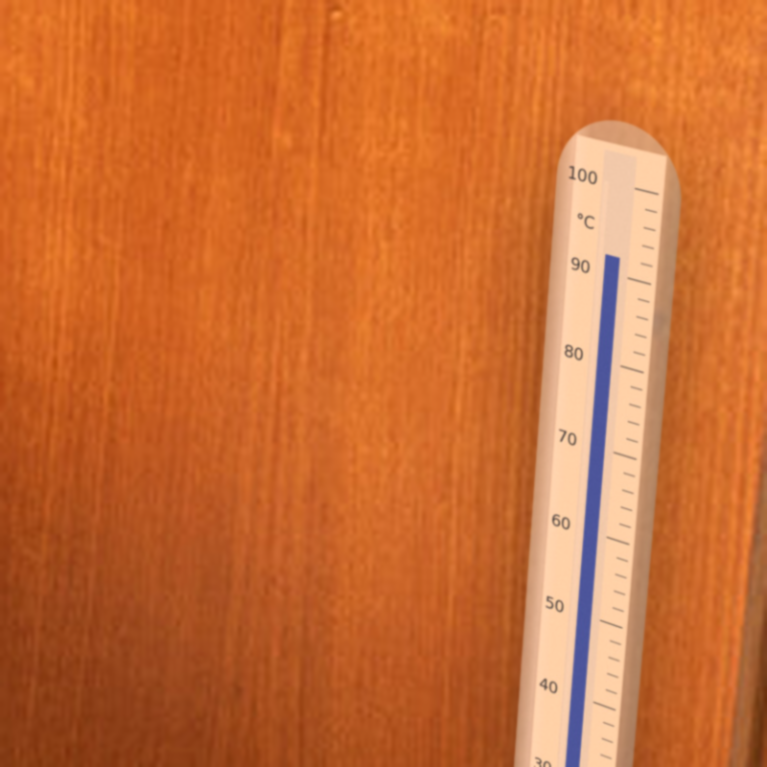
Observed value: 92 °C
